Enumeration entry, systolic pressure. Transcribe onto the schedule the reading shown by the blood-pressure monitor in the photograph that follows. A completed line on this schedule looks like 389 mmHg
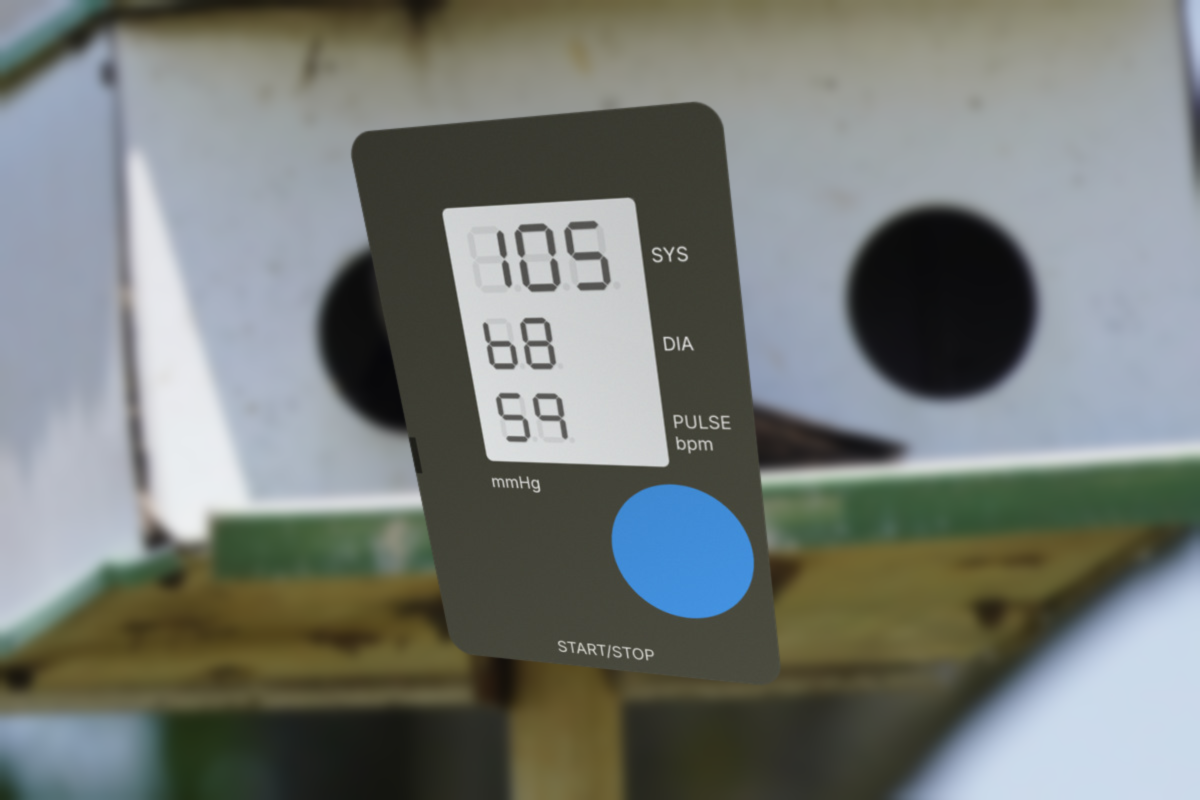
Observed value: 105 mmHg
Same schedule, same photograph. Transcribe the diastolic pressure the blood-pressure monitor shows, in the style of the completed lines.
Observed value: 68 mmHg
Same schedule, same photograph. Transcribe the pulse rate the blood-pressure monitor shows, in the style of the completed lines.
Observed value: 59 bpm
